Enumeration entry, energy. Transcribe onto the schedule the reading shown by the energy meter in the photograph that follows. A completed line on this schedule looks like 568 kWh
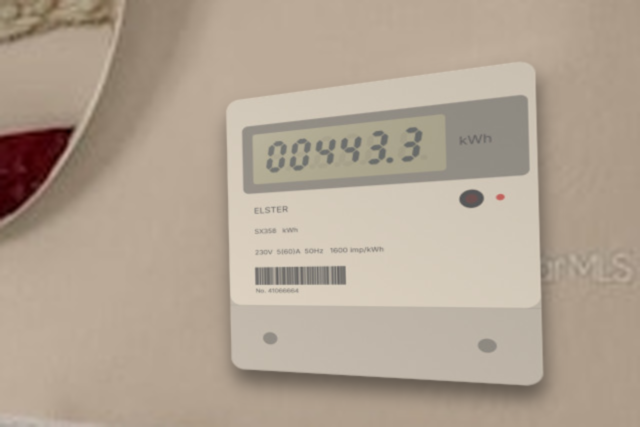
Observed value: 443.3 kWh
